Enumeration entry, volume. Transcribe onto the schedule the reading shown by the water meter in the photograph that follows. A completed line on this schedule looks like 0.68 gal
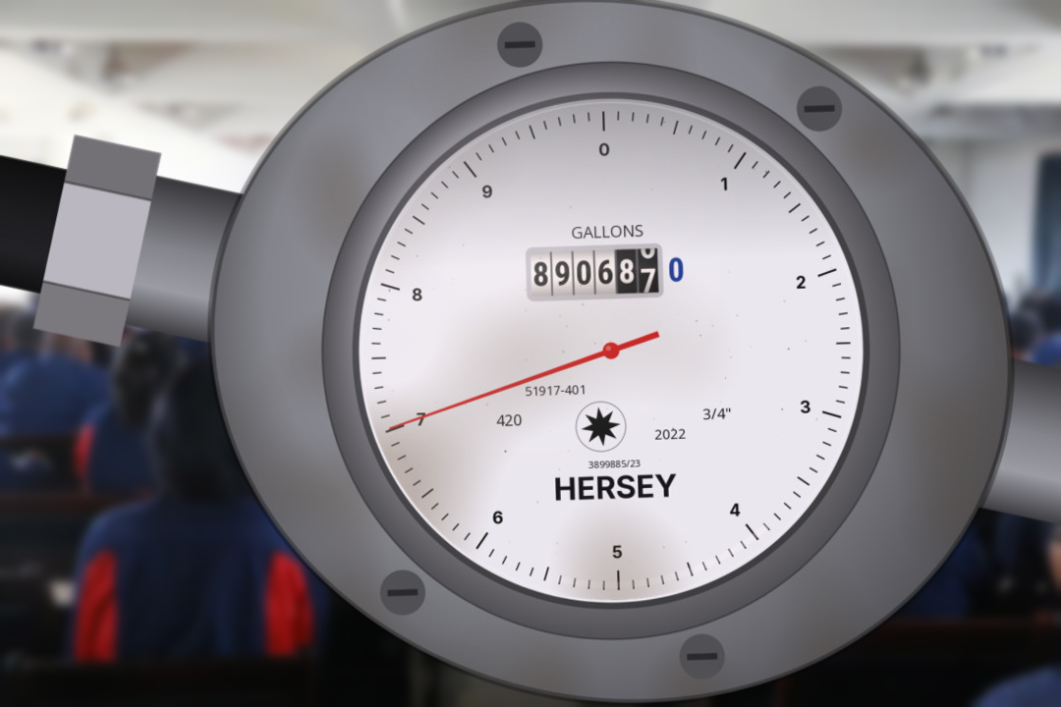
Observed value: 8906867.0 gal
